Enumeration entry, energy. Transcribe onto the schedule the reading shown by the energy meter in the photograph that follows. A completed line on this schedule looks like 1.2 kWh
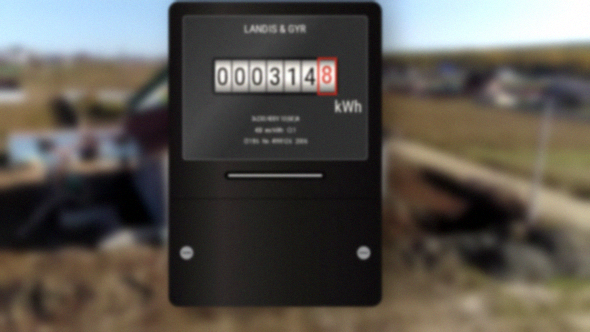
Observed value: 314.8 kWh
